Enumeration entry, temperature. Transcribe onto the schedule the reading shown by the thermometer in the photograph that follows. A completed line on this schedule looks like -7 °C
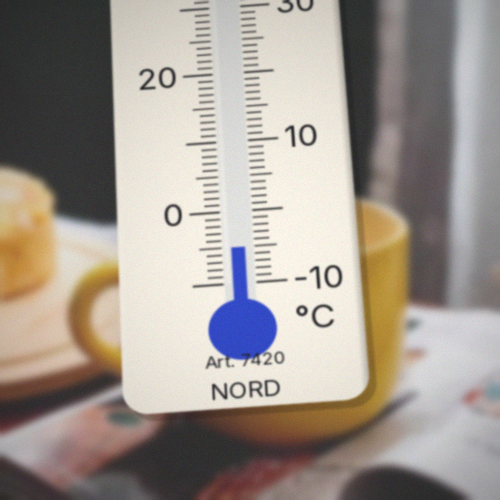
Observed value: -5 °C
